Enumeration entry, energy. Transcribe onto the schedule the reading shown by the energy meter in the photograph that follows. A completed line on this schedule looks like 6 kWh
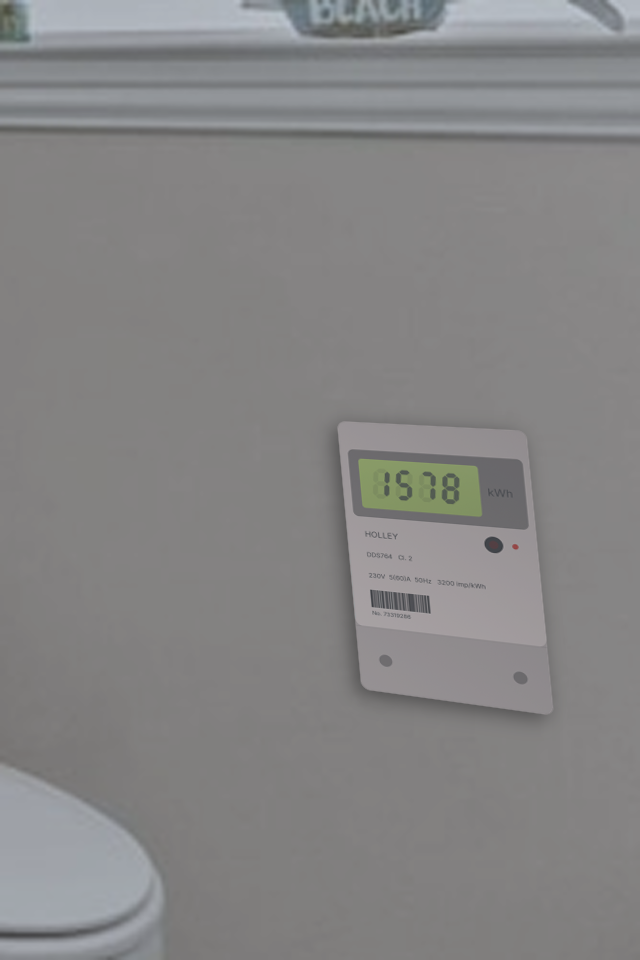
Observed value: 1578 kWh
